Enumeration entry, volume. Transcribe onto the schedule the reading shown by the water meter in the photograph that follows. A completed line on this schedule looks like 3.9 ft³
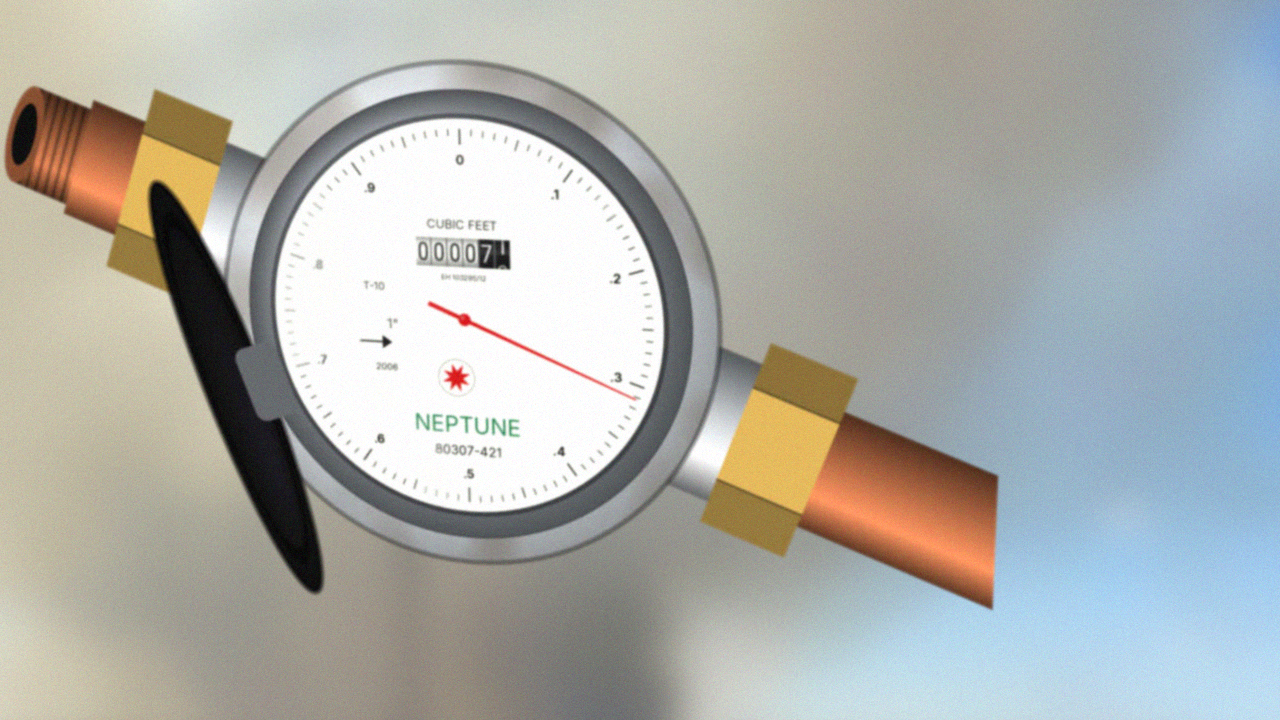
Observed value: 71.31 ft³
